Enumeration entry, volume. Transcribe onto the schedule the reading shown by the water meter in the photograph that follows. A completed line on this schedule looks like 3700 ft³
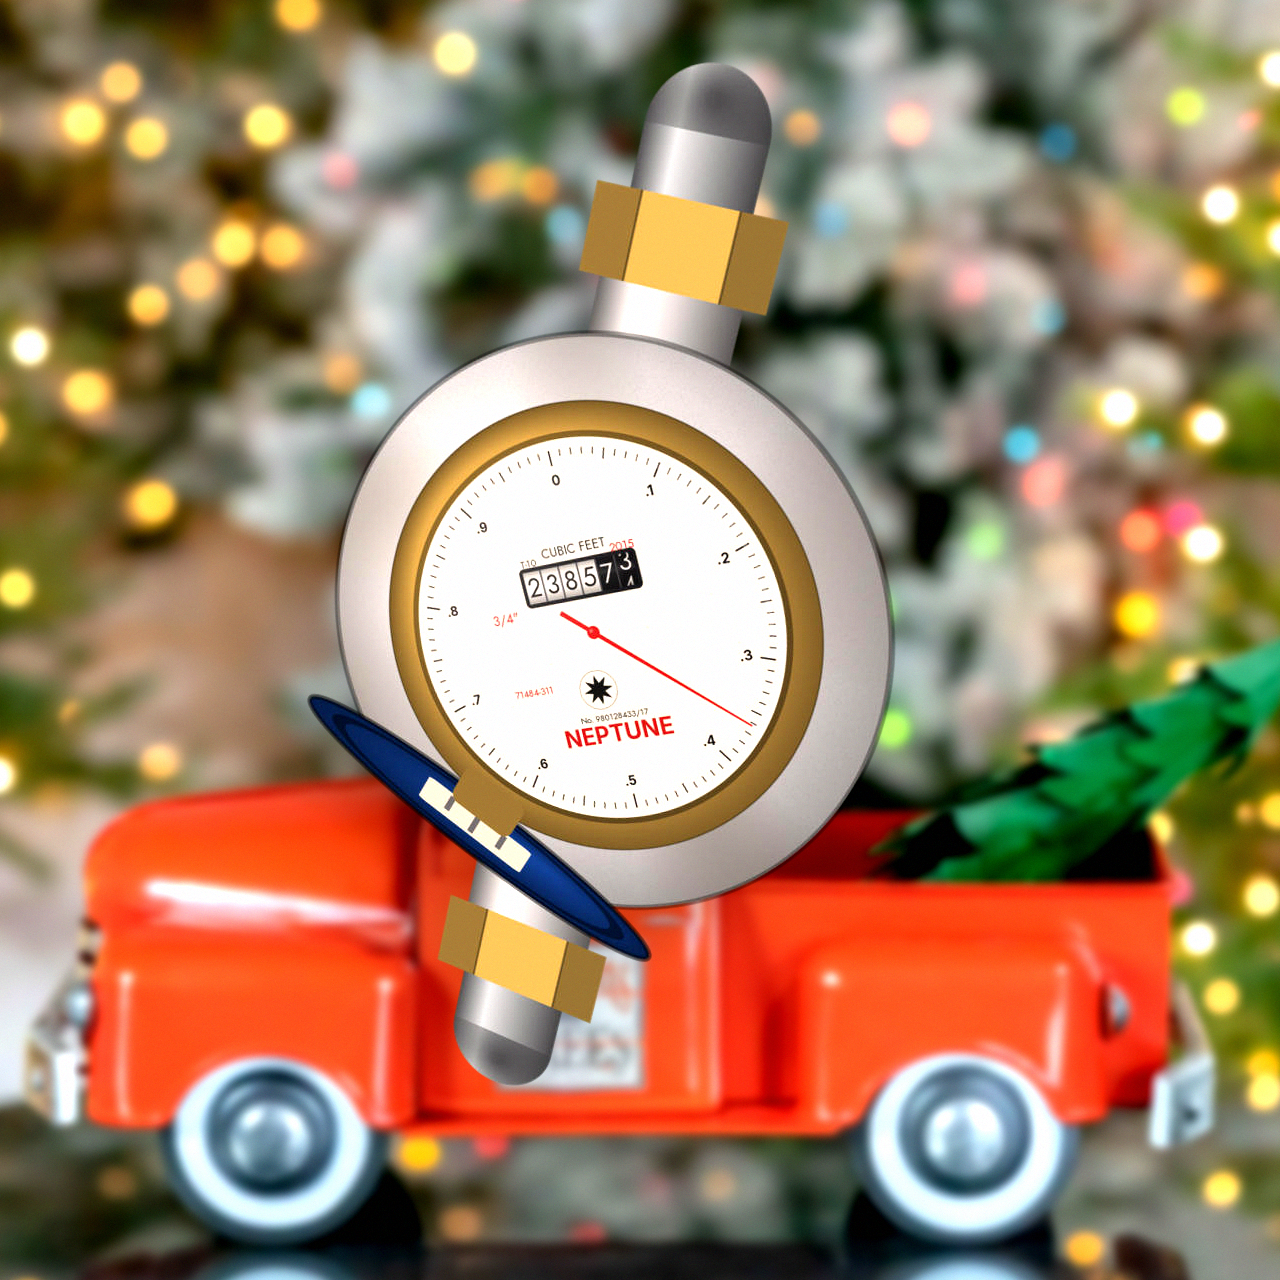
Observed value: 238573.36 ft³
